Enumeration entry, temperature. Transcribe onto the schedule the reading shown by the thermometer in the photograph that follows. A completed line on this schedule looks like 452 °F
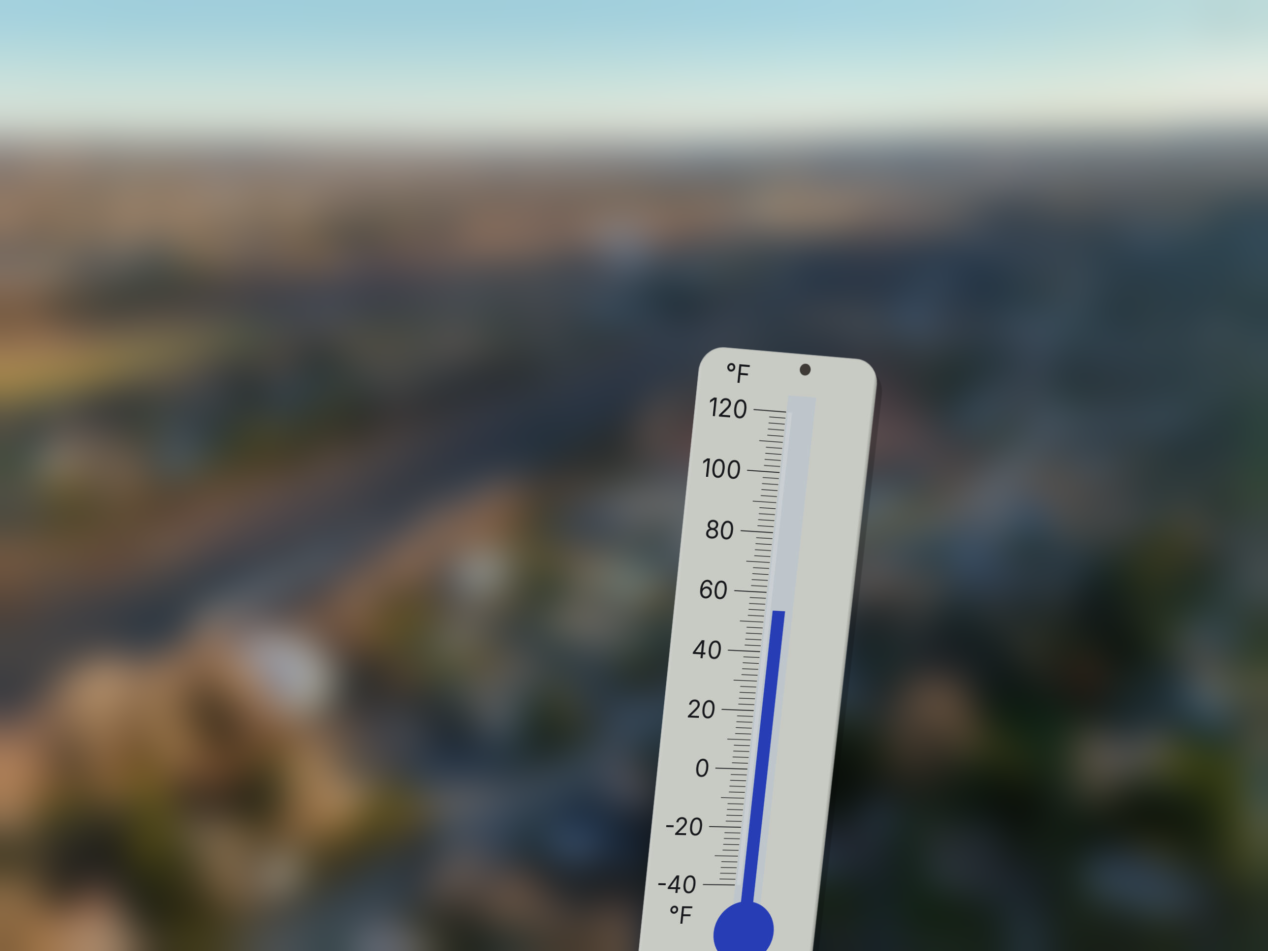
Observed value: 54 °F
